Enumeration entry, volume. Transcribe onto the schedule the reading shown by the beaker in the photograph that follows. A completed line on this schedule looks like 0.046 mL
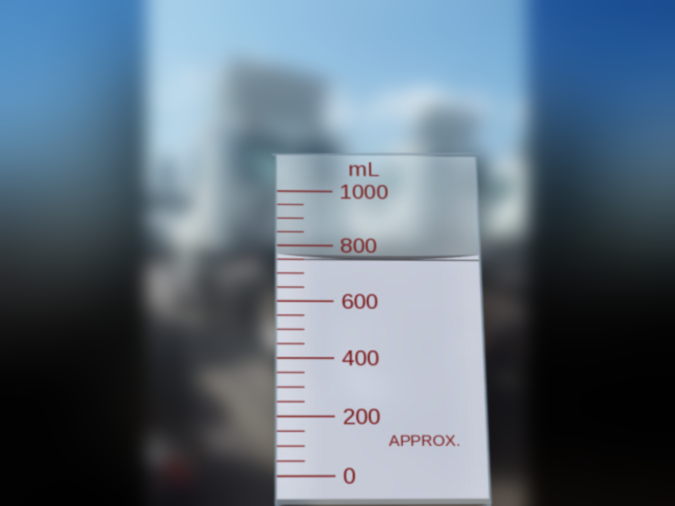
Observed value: 750 mL
